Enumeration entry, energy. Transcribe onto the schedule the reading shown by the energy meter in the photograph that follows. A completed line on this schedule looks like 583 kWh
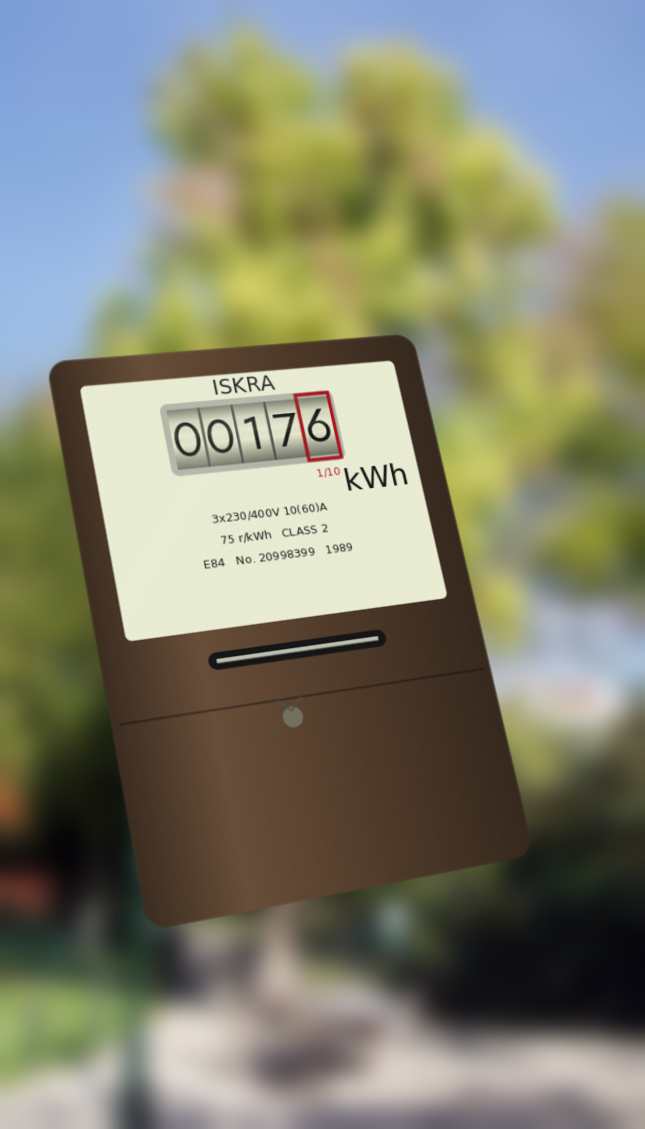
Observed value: 17.6 kWh
